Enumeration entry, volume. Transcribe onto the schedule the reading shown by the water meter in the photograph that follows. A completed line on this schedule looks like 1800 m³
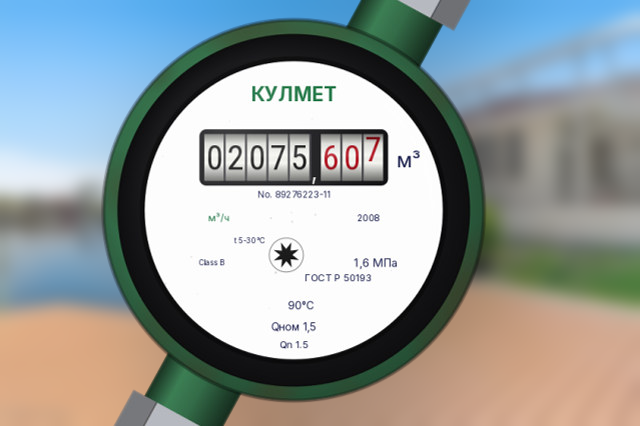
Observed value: 2075.607 m³
